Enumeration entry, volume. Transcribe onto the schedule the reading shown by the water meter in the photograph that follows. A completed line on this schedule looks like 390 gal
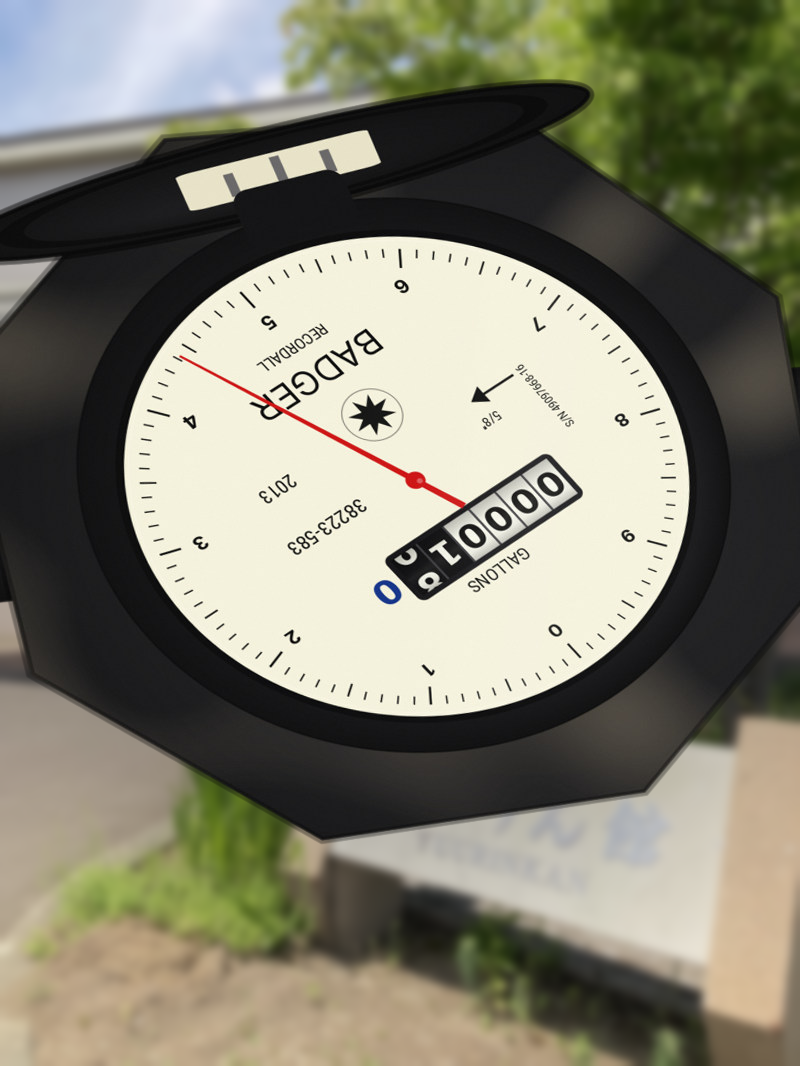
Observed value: 184.4 gal
